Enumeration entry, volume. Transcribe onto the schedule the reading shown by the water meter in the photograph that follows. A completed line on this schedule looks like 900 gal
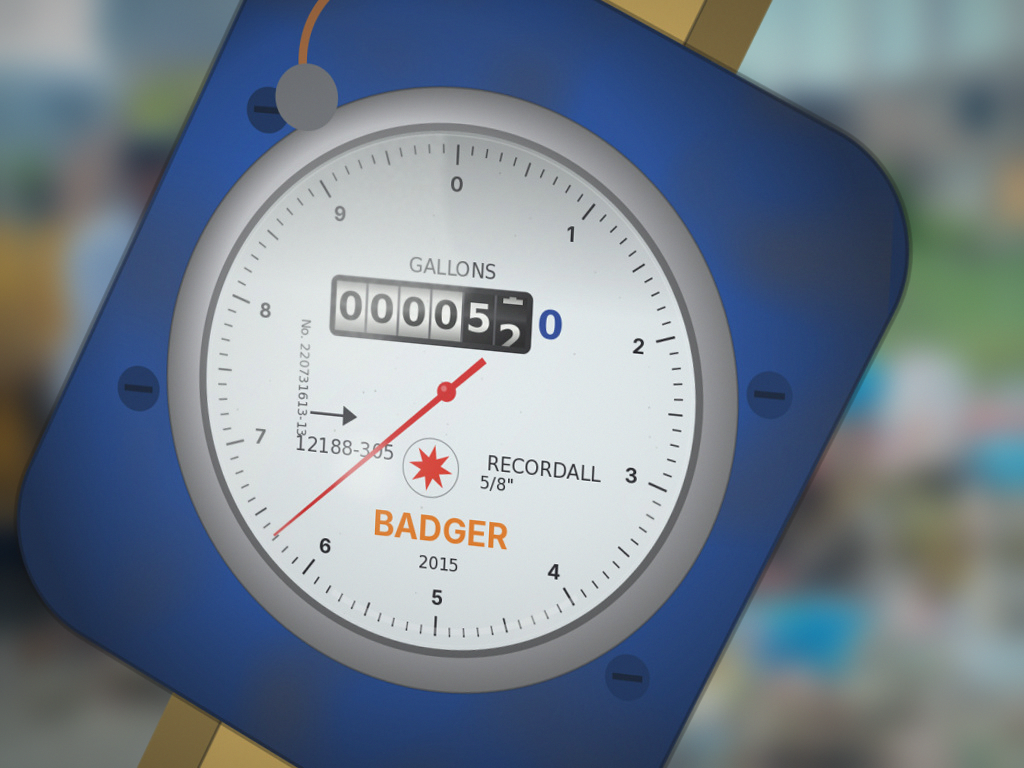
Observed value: 516.3 gal
